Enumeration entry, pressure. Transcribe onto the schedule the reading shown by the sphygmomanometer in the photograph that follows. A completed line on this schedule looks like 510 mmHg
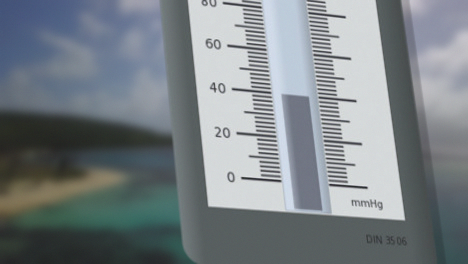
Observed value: 40 mmHg
